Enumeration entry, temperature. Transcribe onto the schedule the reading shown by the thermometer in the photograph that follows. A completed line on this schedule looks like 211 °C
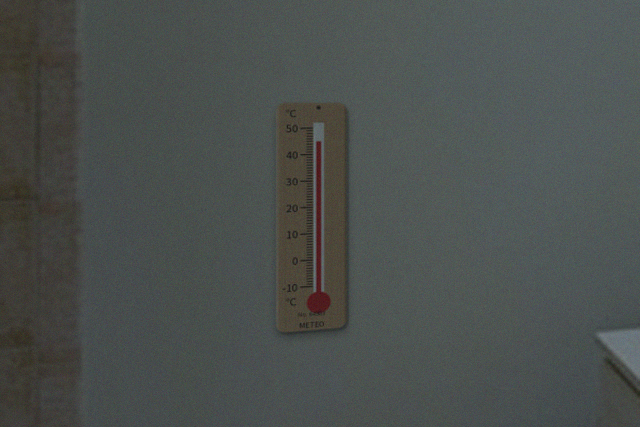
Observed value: 45 °C
